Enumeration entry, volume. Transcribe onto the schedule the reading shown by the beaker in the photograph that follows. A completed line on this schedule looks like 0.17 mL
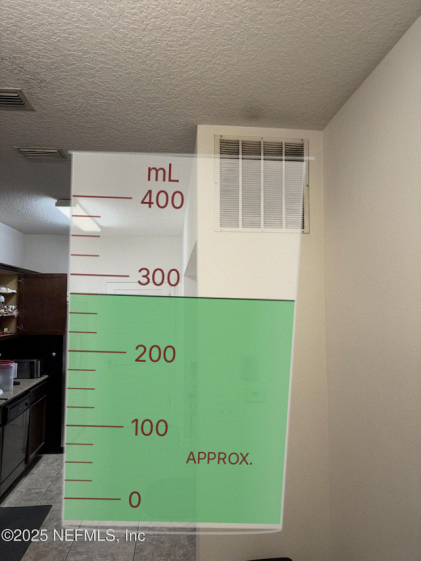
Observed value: 275 mL
